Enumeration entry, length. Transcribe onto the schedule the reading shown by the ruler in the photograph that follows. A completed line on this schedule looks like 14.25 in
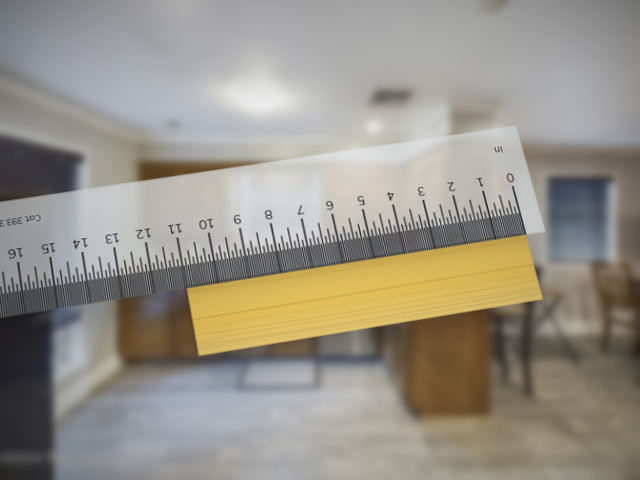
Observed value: 11 in
